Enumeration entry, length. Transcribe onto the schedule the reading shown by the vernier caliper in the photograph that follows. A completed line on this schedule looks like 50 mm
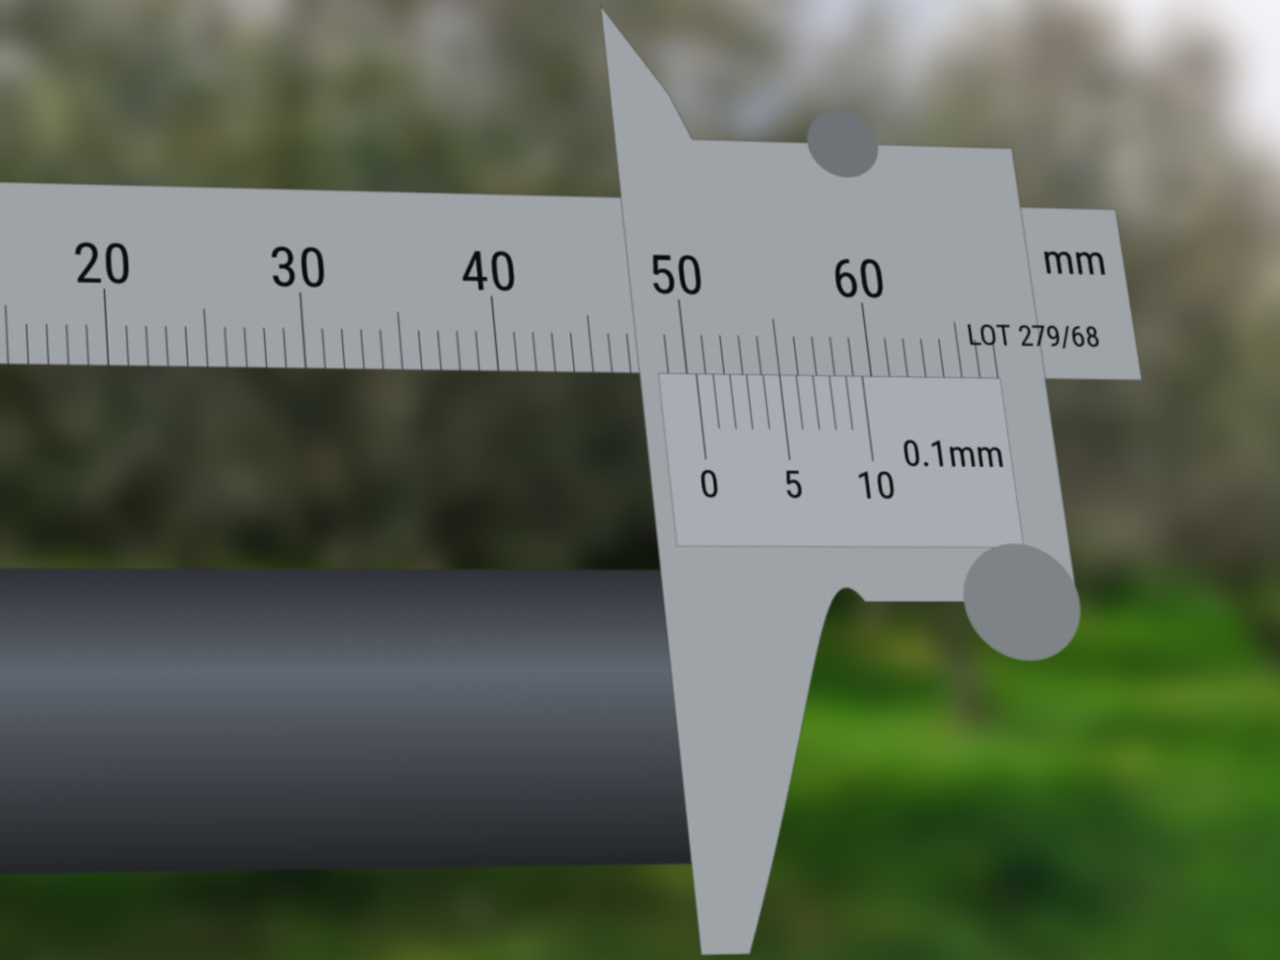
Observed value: 50.5 mm
